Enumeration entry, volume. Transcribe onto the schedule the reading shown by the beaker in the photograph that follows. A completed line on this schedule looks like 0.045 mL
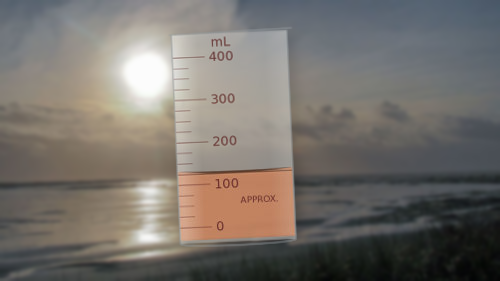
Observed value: 125 mL
